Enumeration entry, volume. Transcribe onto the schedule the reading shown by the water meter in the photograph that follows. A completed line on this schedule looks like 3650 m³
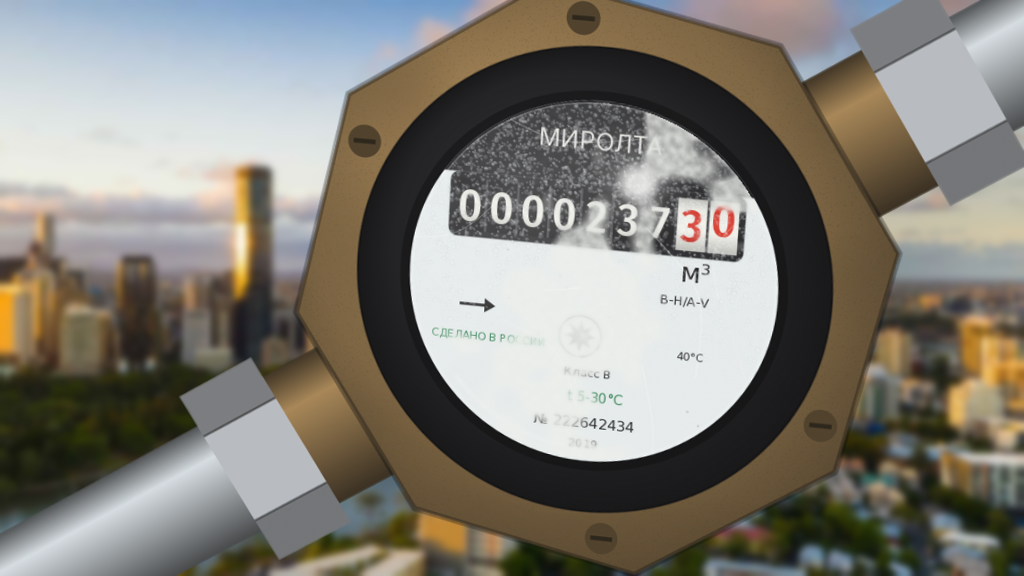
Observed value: 237.30 m³
